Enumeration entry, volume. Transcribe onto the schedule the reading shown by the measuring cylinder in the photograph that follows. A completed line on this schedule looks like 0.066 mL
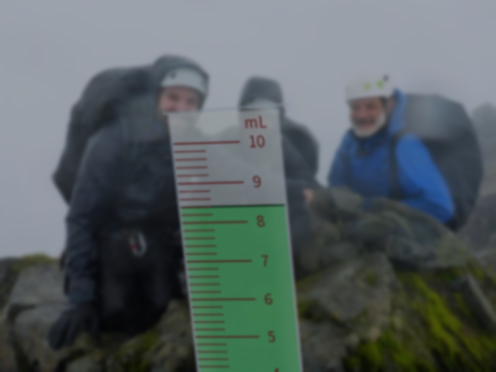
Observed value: 8.4 mL
